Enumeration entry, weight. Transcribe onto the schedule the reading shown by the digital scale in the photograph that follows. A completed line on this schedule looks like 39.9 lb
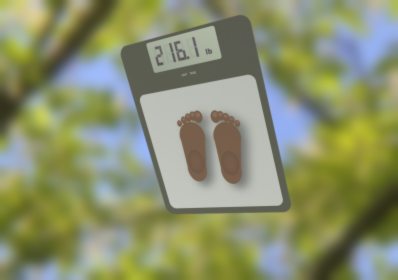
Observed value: 216.1 lb
